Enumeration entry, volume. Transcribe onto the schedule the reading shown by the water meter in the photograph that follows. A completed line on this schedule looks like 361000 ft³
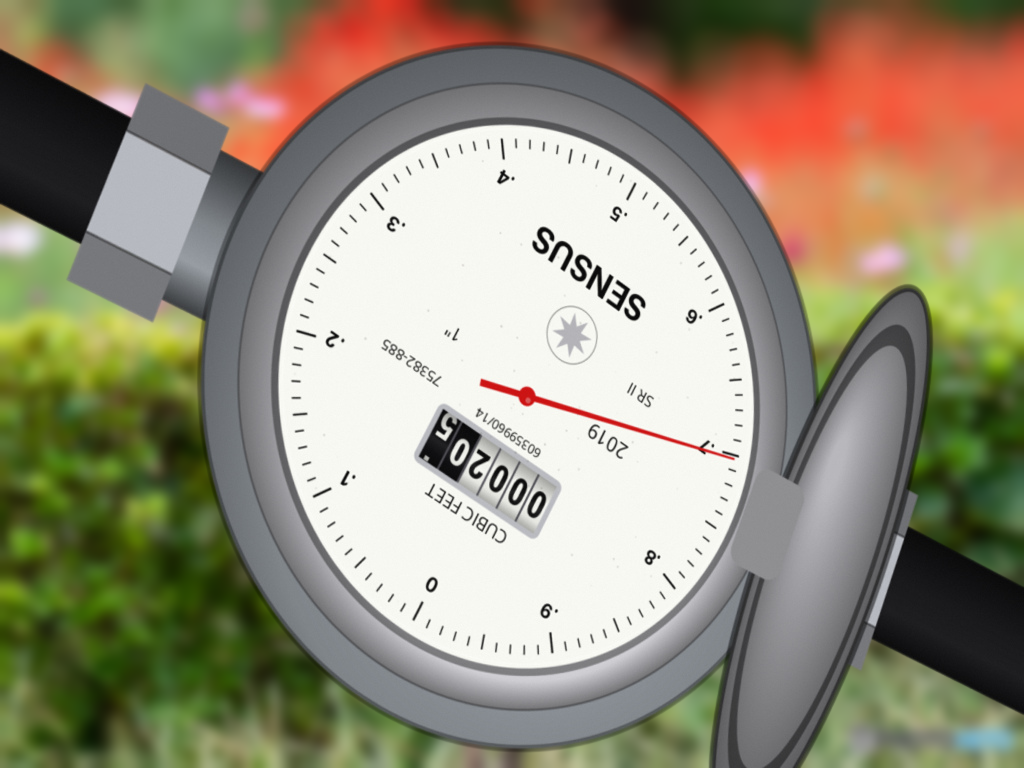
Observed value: 204.70 ft³
